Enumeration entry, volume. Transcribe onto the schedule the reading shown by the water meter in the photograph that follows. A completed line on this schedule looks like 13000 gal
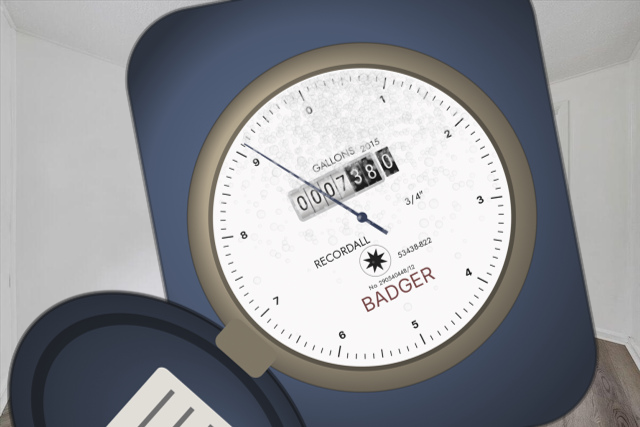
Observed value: 7379.1 gal
